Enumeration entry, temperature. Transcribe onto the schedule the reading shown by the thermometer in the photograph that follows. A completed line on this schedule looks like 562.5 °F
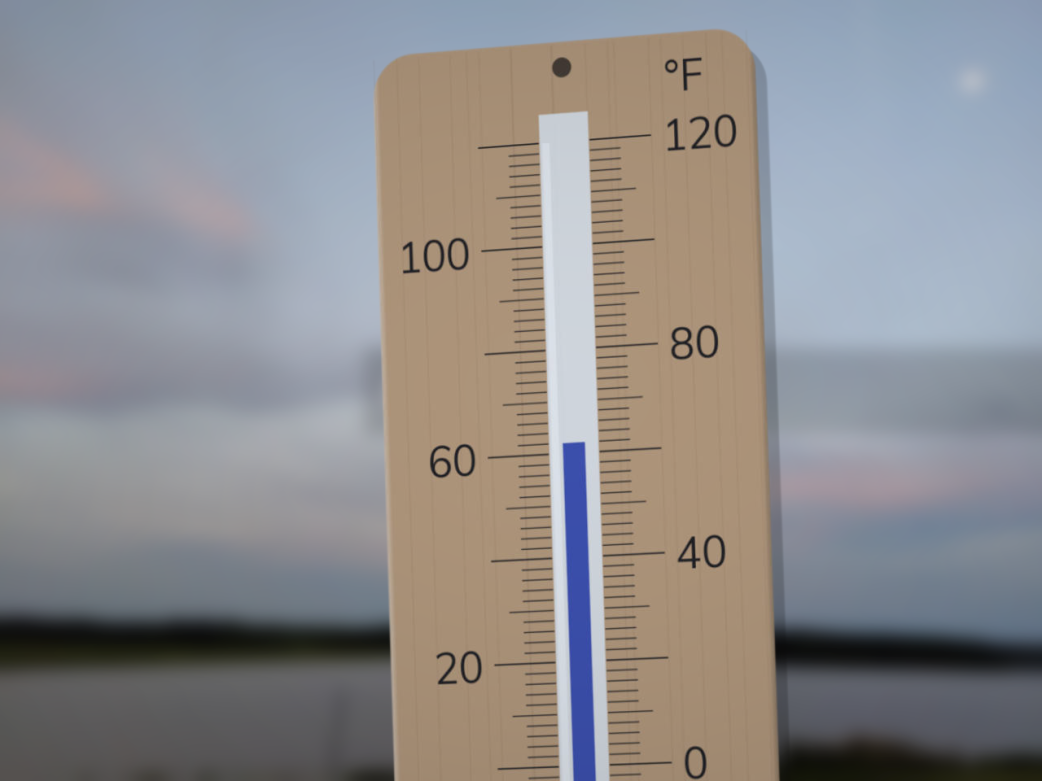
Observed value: 62 °F
